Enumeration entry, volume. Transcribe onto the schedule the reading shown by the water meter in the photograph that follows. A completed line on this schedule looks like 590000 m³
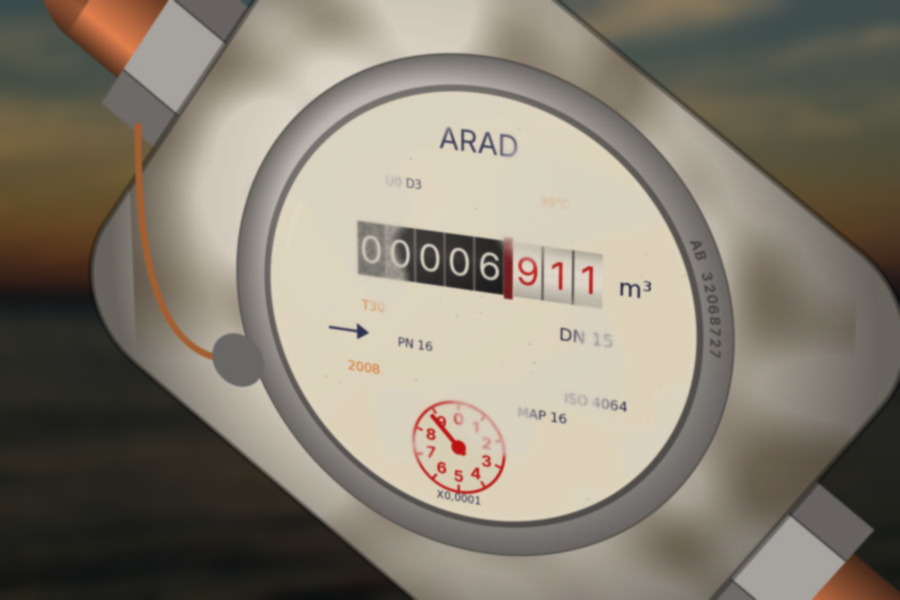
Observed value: 6.9118 m³
